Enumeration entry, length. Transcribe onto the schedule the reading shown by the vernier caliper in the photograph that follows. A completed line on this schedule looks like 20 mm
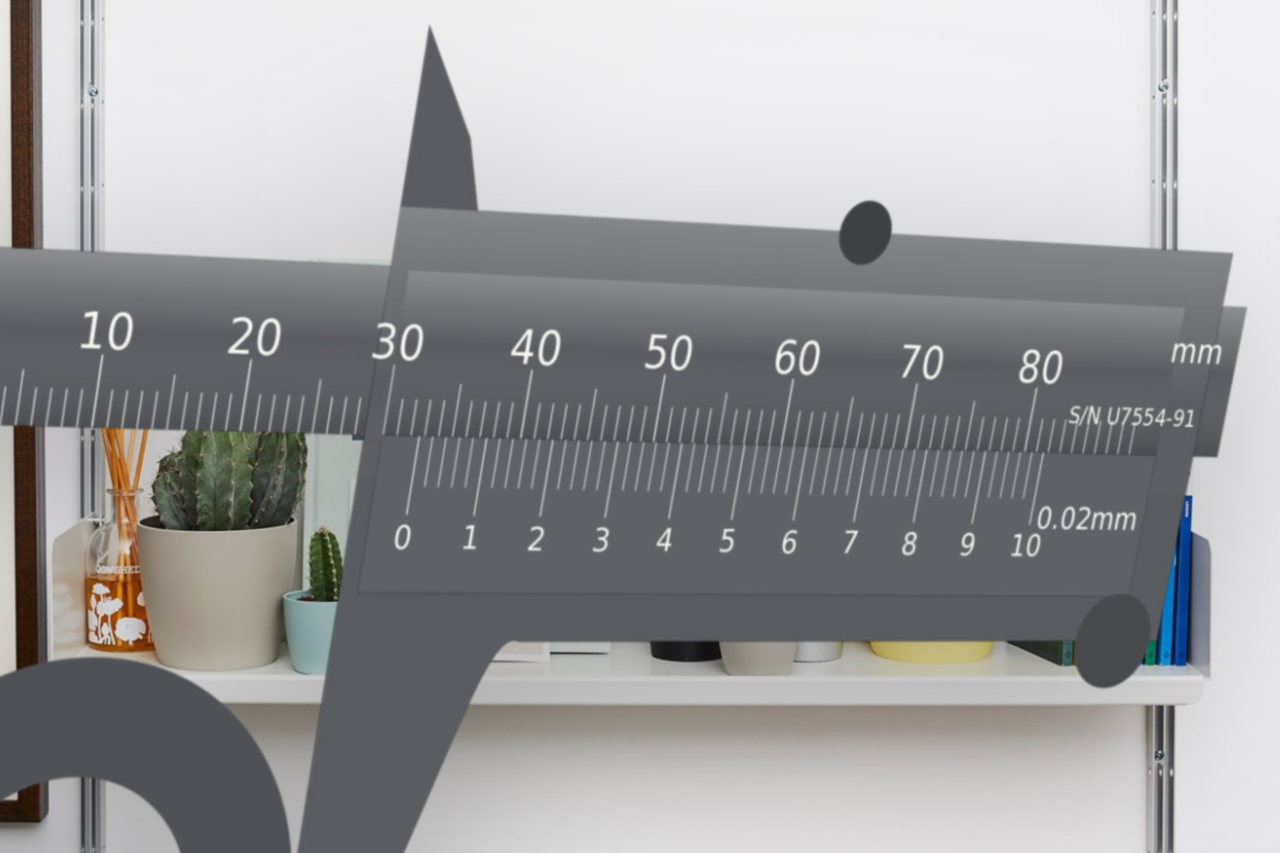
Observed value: 32.6 mm
